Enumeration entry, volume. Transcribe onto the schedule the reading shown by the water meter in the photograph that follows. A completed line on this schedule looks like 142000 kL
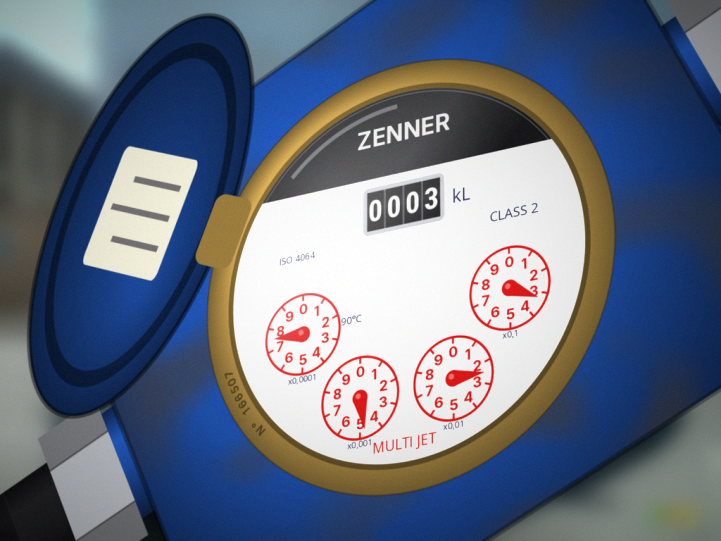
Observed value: 3.3247 kL
